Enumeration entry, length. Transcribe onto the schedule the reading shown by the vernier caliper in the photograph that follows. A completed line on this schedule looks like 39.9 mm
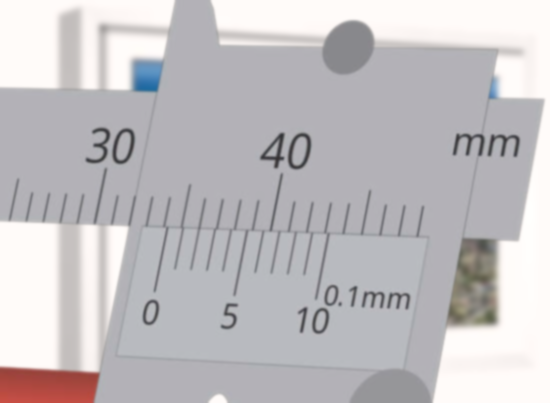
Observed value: 34.2 mm
